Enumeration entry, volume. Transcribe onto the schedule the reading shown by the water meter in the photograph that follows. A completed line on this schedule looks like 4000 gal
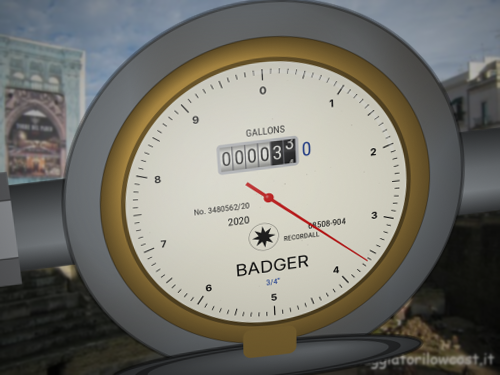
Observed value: 333.6 gal
